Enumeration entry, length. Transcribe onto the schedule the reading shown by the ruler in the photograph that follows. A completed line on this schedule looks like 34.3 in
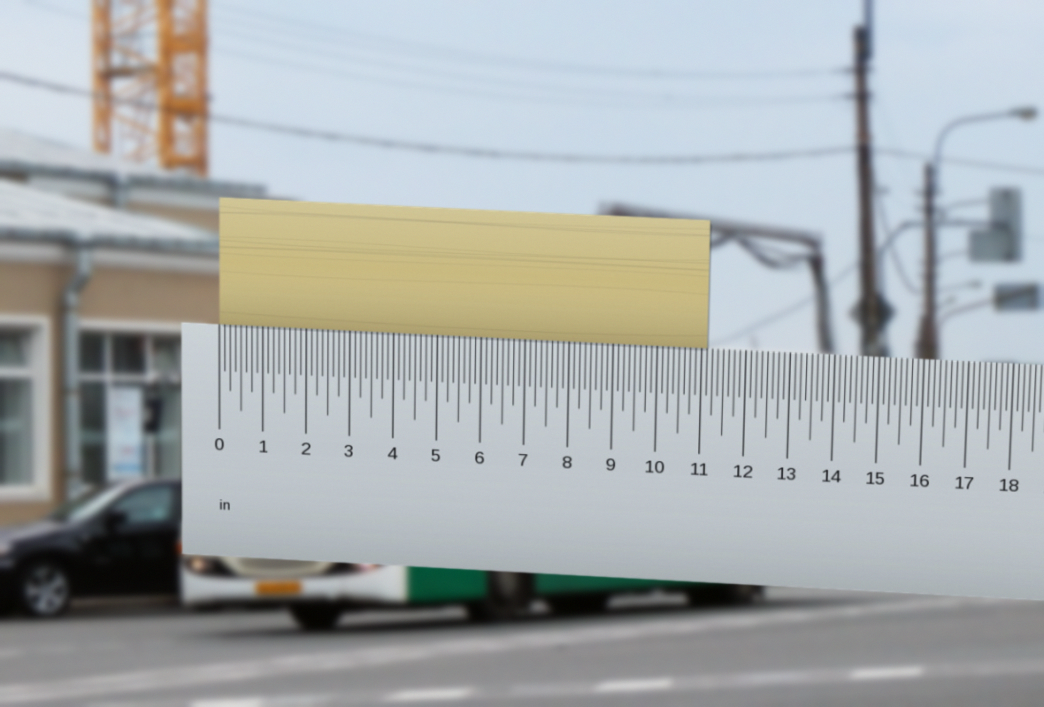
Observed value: 11.125 in
